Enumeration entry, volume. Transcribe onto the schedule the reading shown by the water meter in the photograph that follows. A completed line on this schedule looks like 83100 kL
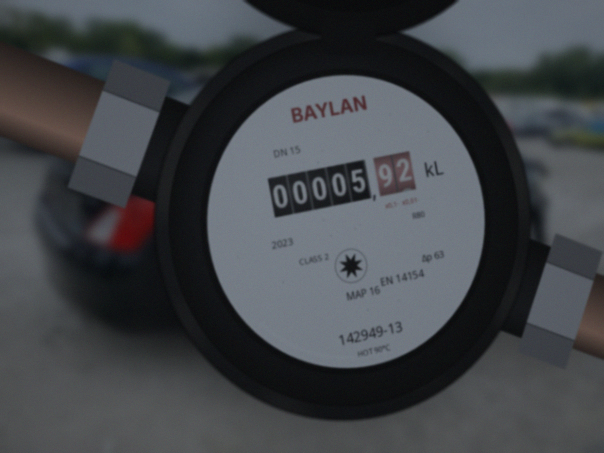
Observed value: 5.92 kL
